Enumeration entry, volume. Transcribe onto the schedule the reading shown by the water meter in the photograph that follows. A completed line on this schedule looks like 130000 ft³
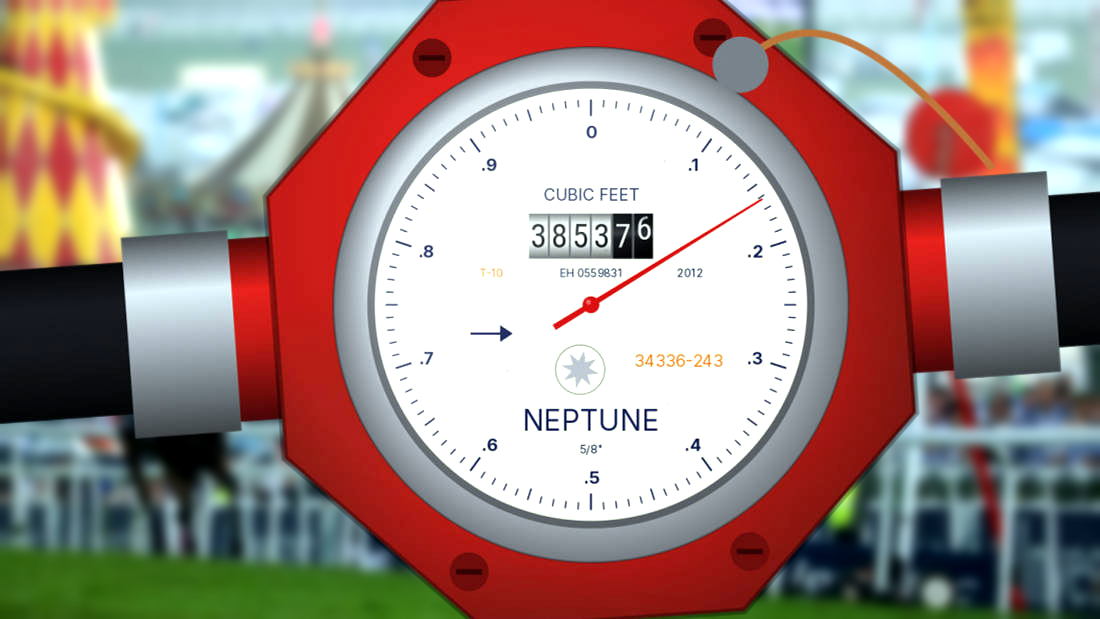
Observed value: 385376.16 ft³
